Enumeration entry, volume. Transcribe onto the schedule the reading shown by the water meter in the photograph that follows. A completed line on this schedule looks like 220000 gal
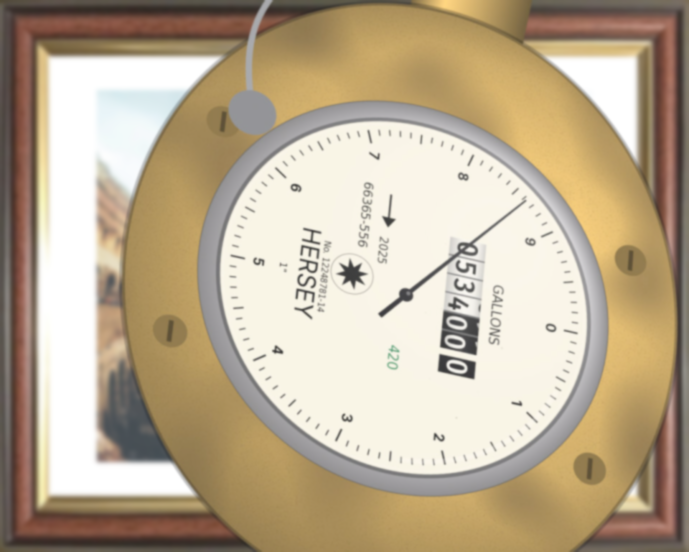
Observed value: 533998.6 gal
